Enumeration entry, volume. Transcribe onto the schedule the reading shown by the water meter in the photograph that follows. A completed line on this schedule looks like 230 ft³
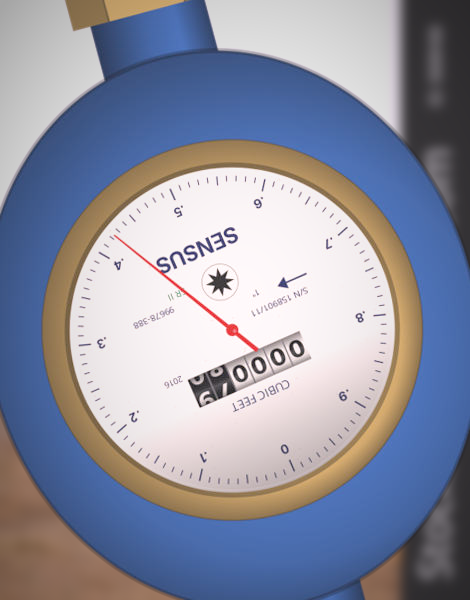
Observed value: 79.42 ft³
